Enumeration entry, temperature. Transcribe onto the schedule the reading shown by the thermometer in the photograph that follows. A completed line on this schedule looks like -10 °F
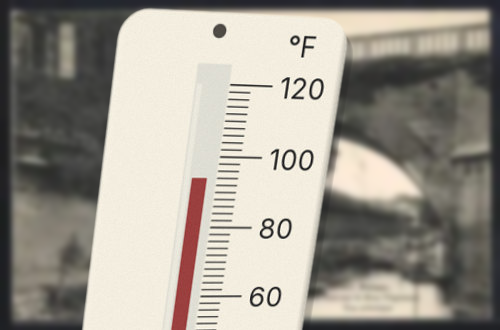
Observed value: 94 °F
